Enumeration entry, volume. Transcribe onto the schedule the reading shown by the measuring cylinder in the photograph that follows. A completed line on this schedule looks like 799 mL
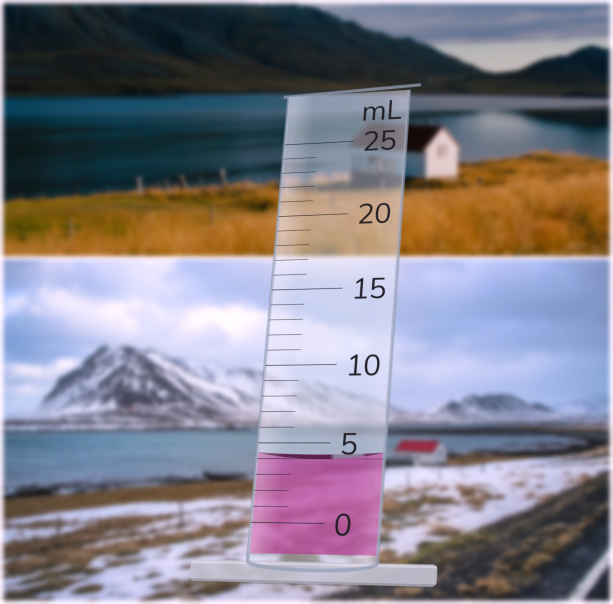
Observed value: 4 mL
